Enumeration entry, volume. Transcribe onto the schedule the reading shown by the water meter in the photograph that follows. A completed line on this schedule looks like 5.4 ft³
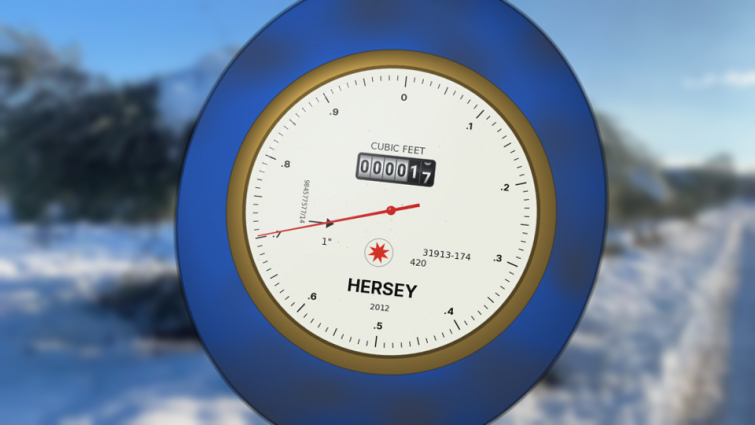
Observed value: 16.70 ft³
